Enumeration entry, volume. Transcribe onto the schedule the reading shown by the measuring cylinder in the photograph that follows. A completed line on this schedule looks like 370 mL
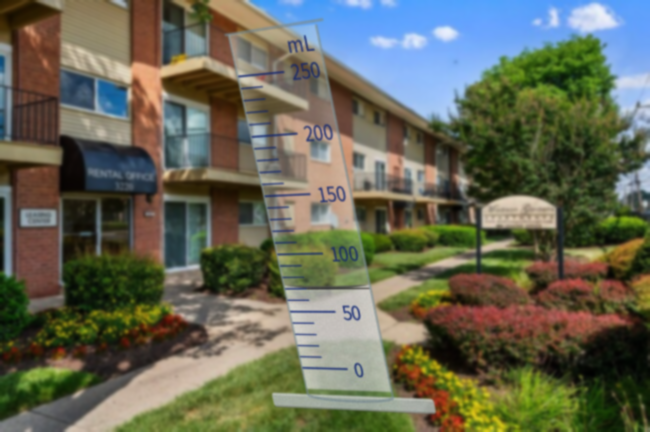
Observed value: 70 mL
